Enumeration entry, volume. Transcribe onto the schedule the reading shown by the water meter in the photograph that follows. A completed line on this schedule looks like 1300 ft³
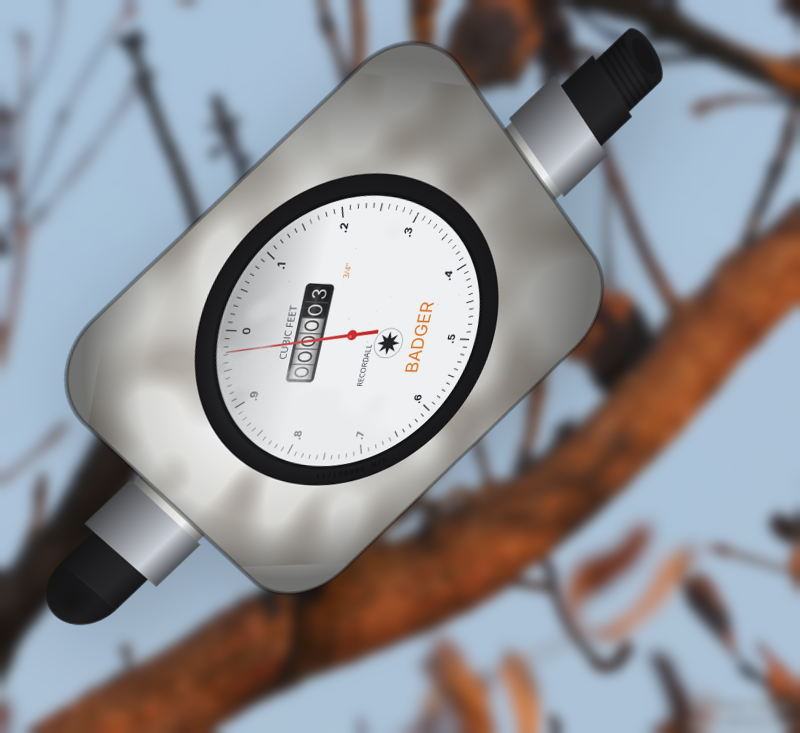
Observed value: 2.97 ft³
